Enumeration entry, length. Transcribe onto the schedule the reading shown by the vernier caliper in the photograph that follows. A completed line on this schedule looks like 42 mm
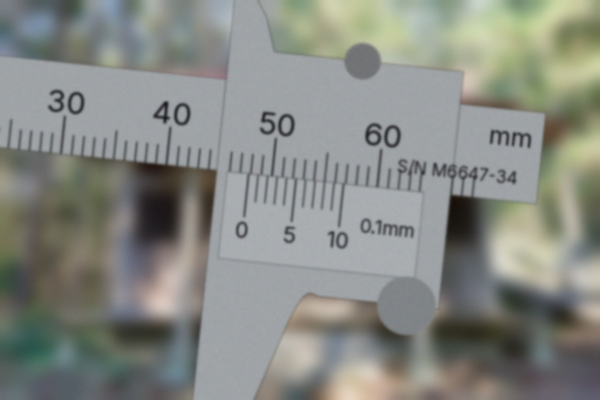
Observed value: 47.8 mm
